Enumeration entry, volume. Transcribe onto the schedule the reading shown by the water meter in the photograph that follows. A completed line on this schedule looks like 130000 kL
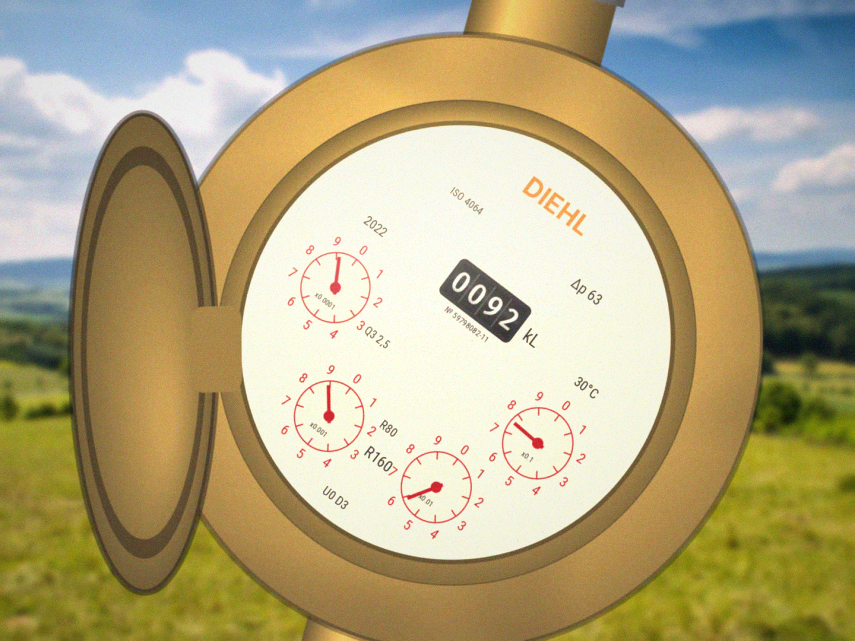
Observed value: 92.7589 kL
